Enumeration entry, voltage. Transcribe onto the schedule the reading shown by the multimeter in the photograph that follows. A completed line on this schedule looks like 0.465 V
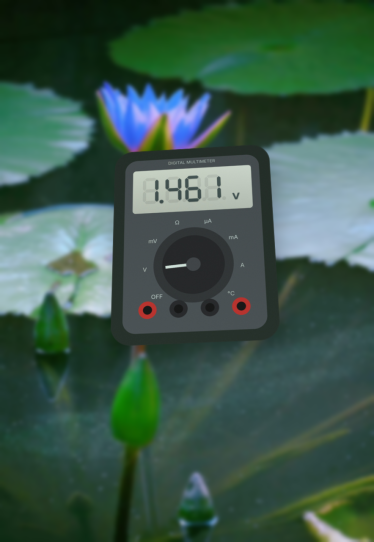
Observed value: 1.461 V
